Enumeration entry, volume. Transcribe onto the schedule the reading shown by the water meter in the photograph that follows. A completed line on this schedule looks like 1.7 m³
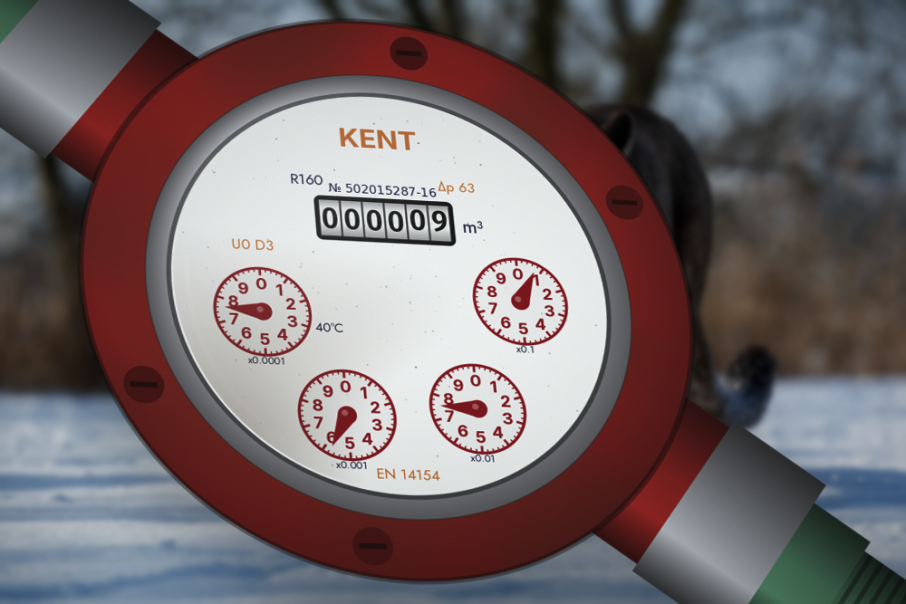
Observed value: 9.0757 m³
